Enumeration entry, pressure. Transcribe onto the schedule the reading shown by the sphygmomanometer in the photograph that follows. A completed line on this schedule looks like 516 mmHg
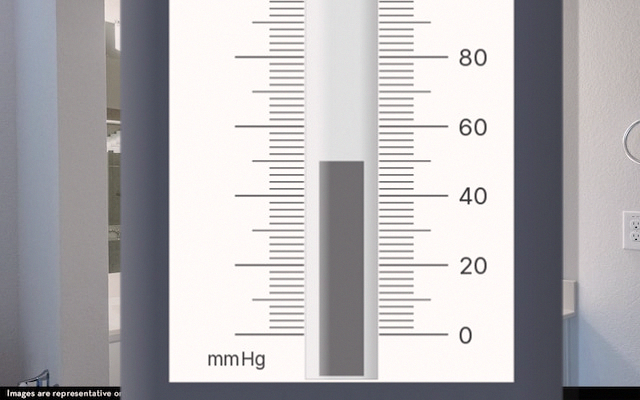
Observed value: 50 mmHg
